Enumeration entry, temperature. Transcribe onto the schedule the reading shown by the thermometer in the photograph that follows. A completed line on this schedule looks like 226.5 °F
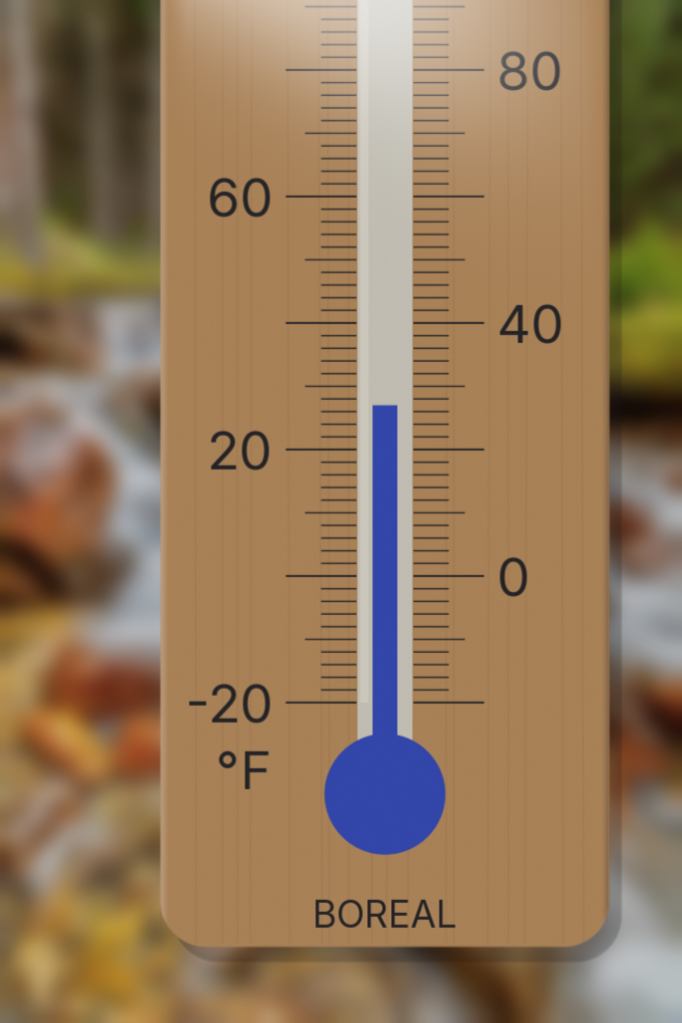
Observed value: 27 °F
